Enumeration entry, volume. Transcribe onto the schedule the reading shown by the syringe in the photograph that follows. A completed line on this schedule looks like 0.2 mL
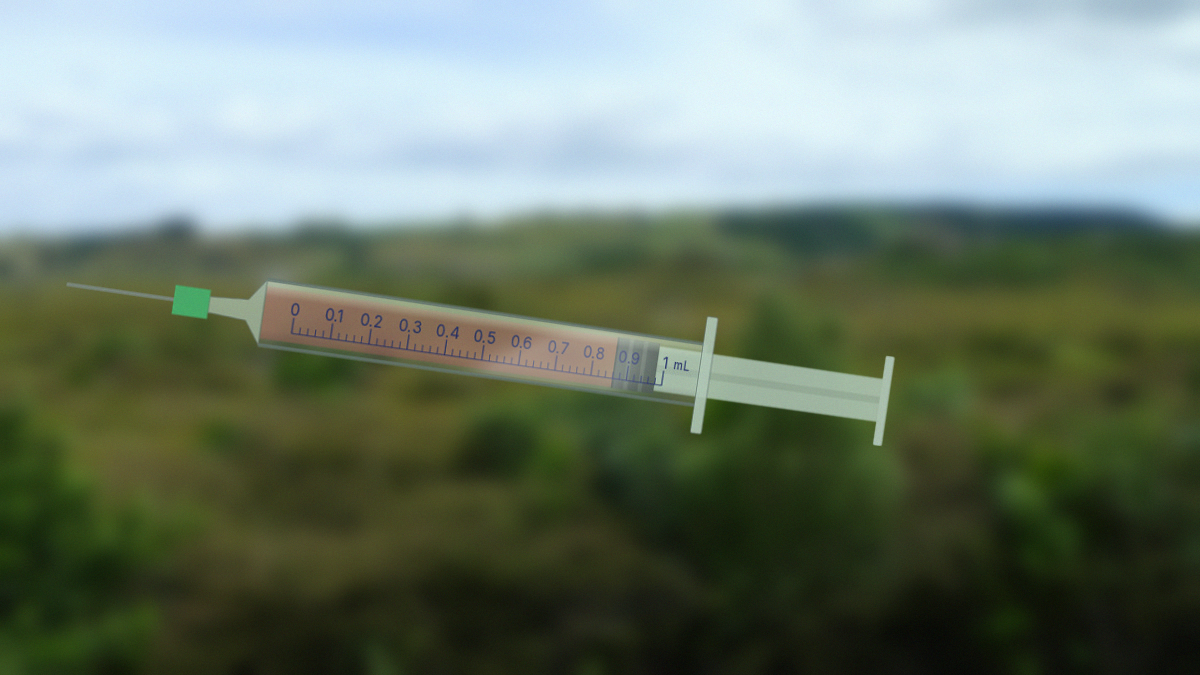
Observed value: 0.86 mL
